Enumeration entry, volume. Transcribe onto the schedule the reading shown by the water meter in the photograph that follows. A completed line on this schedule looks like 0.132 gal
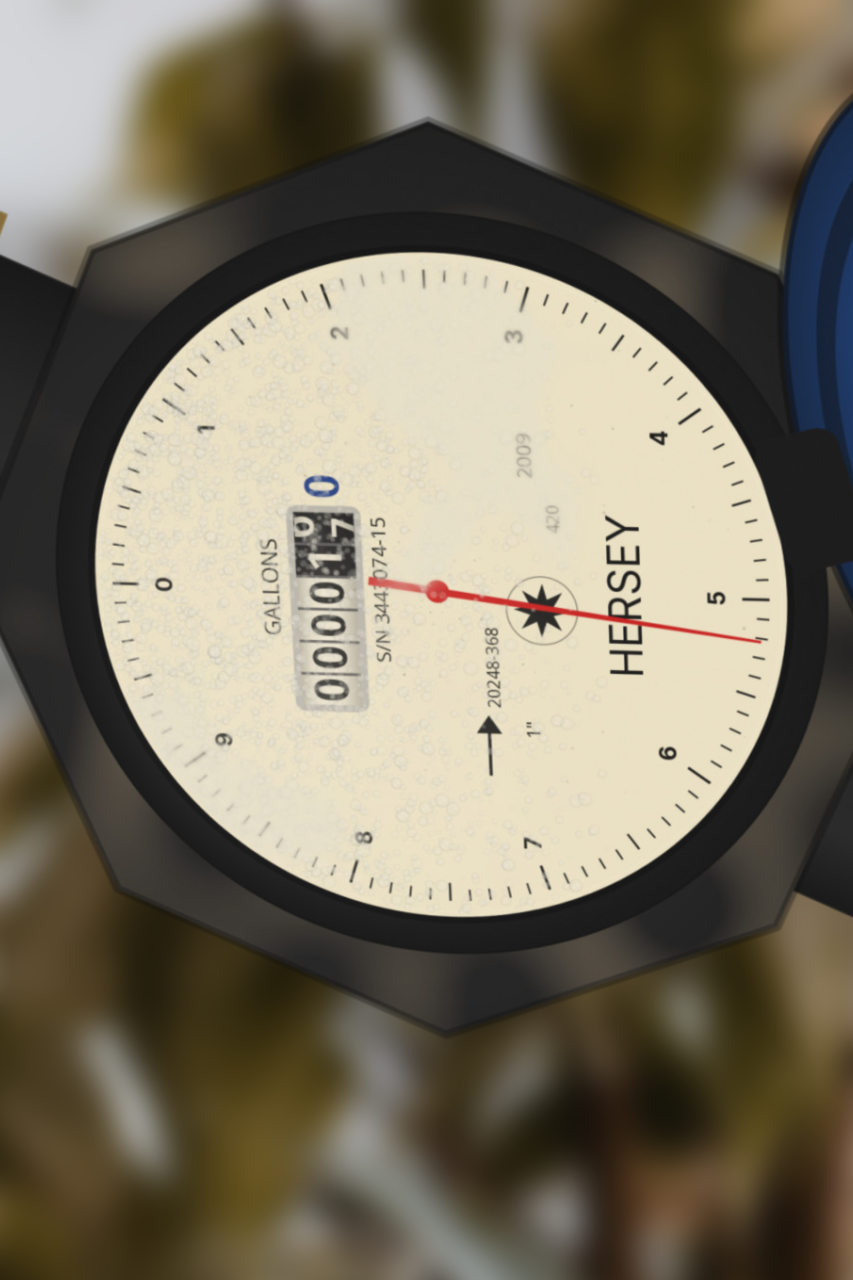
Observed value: 165.2 gal
